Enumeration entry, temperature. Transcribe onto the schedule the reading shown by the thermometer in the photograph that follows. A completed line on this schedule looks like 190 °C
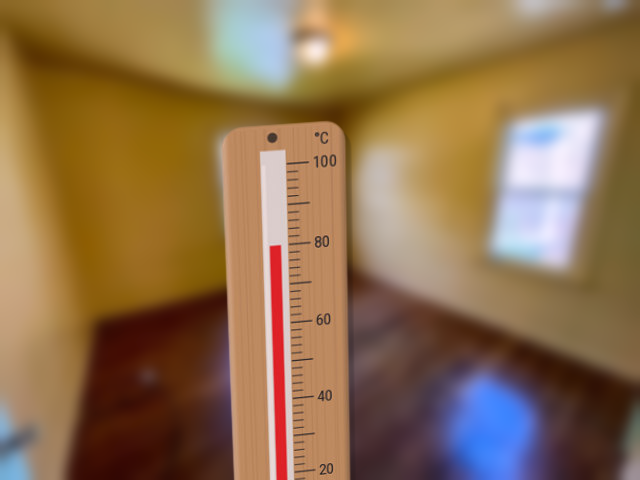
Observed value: 80 °C
